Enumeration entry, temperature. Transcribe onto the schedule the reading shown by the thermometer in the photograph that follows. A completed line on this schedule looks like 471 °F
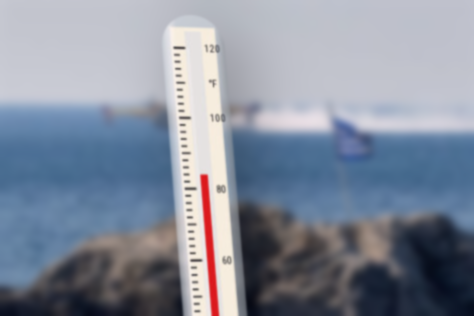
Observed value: 84 °F
